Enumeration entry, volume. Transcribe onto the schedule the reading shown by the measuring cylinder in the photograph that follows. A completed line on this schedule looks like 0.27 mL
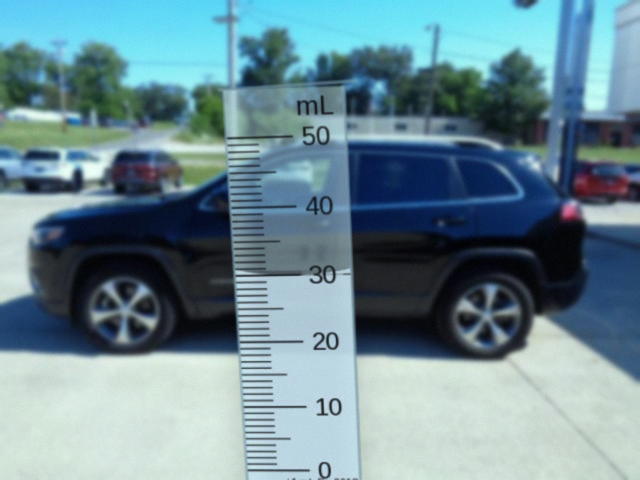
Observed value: 30 mL
